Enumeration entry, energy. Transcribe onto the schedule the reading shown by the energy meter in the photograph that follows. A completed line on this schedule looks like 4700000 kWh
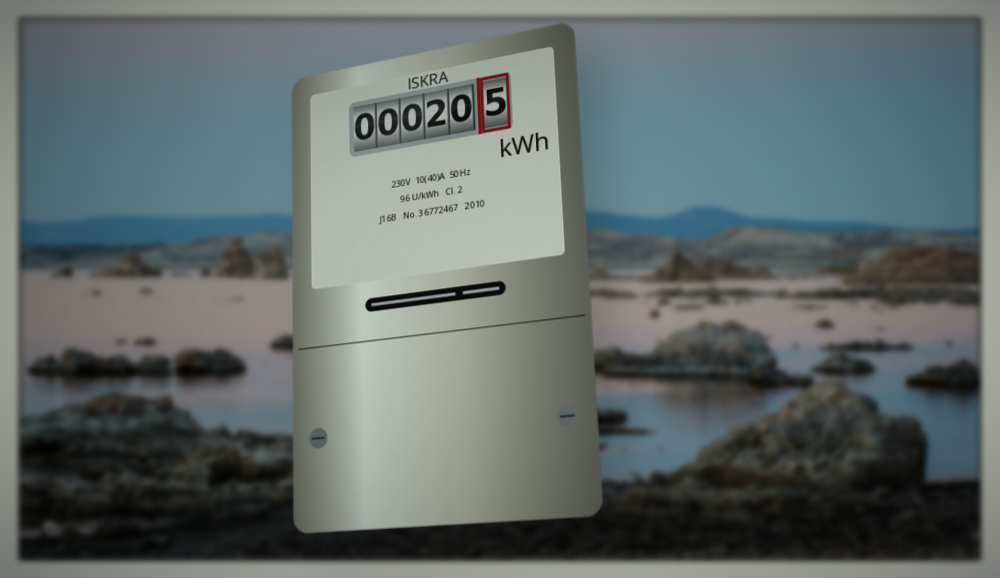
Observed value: 20.5 kWh
